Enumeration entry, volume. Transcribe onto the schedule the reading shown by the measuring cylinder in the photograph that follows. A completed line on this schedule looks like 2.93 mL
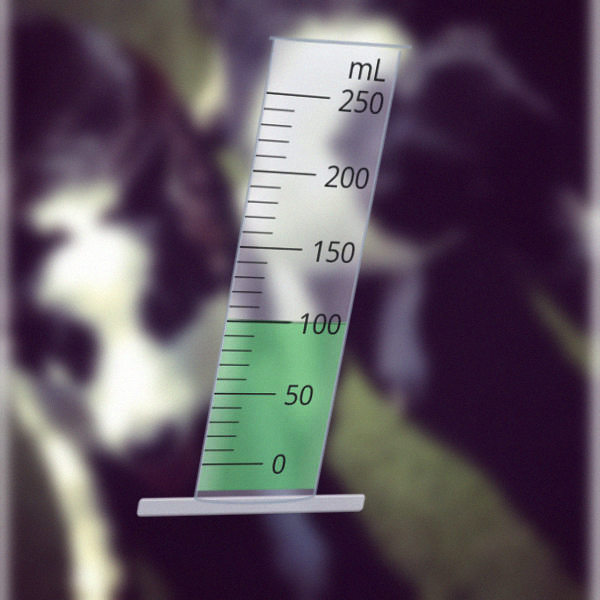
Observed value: 100 mL
